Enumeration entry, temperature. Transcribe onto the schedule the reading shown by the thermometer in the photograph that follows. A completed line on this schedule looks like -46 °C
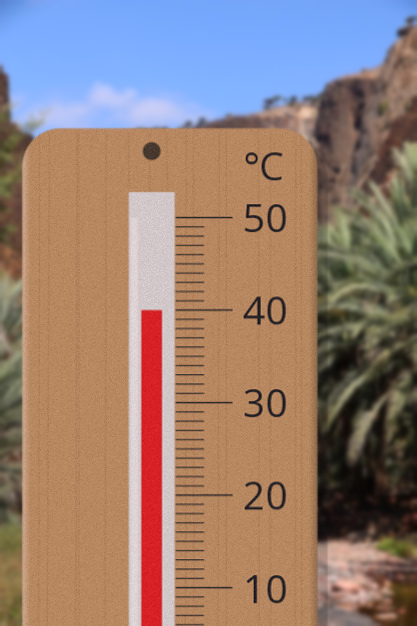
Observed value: 40 °C
